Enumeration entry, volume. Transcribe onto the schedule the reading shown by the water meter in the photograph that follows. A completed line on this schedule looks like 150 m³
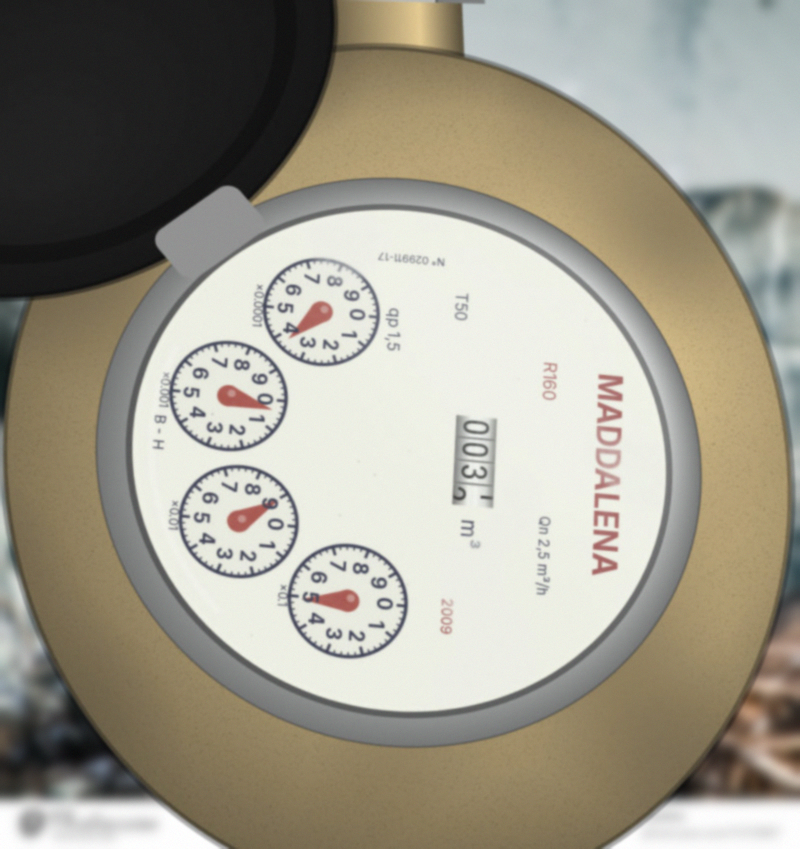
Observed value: 31.4903 m³
